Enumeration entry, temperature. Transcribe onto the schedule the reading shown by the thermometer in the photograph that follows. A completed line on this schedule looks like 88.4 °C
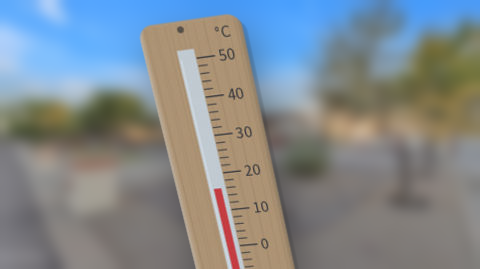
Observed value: 16 °C
